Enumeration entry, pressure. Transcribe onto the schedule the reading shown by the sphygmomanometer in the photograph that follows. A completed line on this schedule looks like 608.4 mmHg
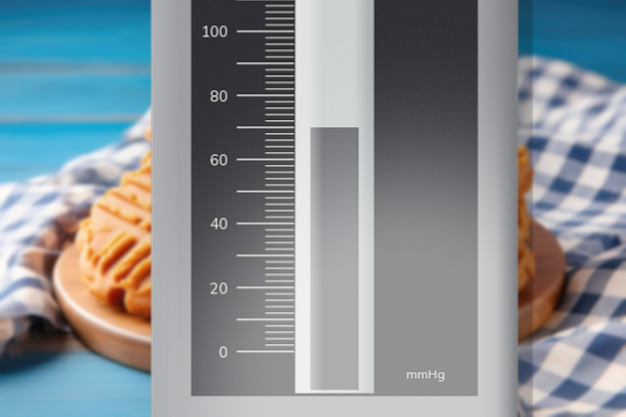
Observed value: 70 mmHg
